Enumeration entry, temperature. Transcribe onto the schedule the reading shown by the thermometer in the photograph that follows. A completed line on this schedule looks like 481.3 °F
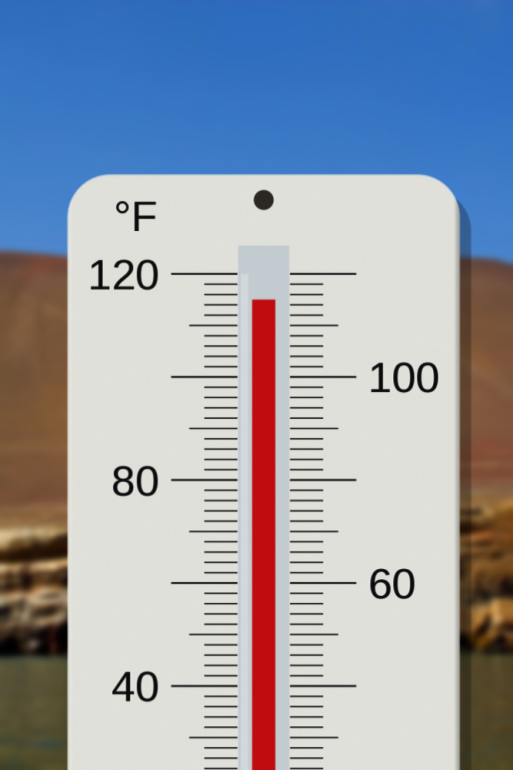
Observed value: 115 °F
